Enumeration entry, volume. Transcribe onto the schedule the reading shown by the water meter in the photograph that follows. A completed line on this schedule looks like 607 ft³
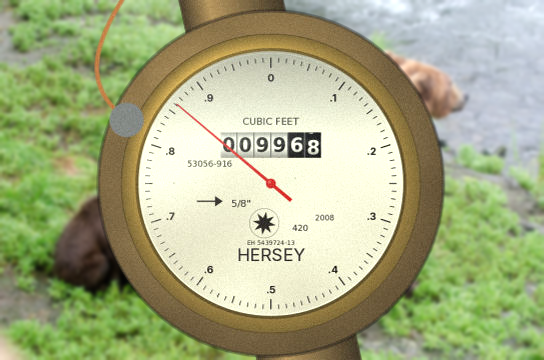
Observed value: 9967.86 ft³
